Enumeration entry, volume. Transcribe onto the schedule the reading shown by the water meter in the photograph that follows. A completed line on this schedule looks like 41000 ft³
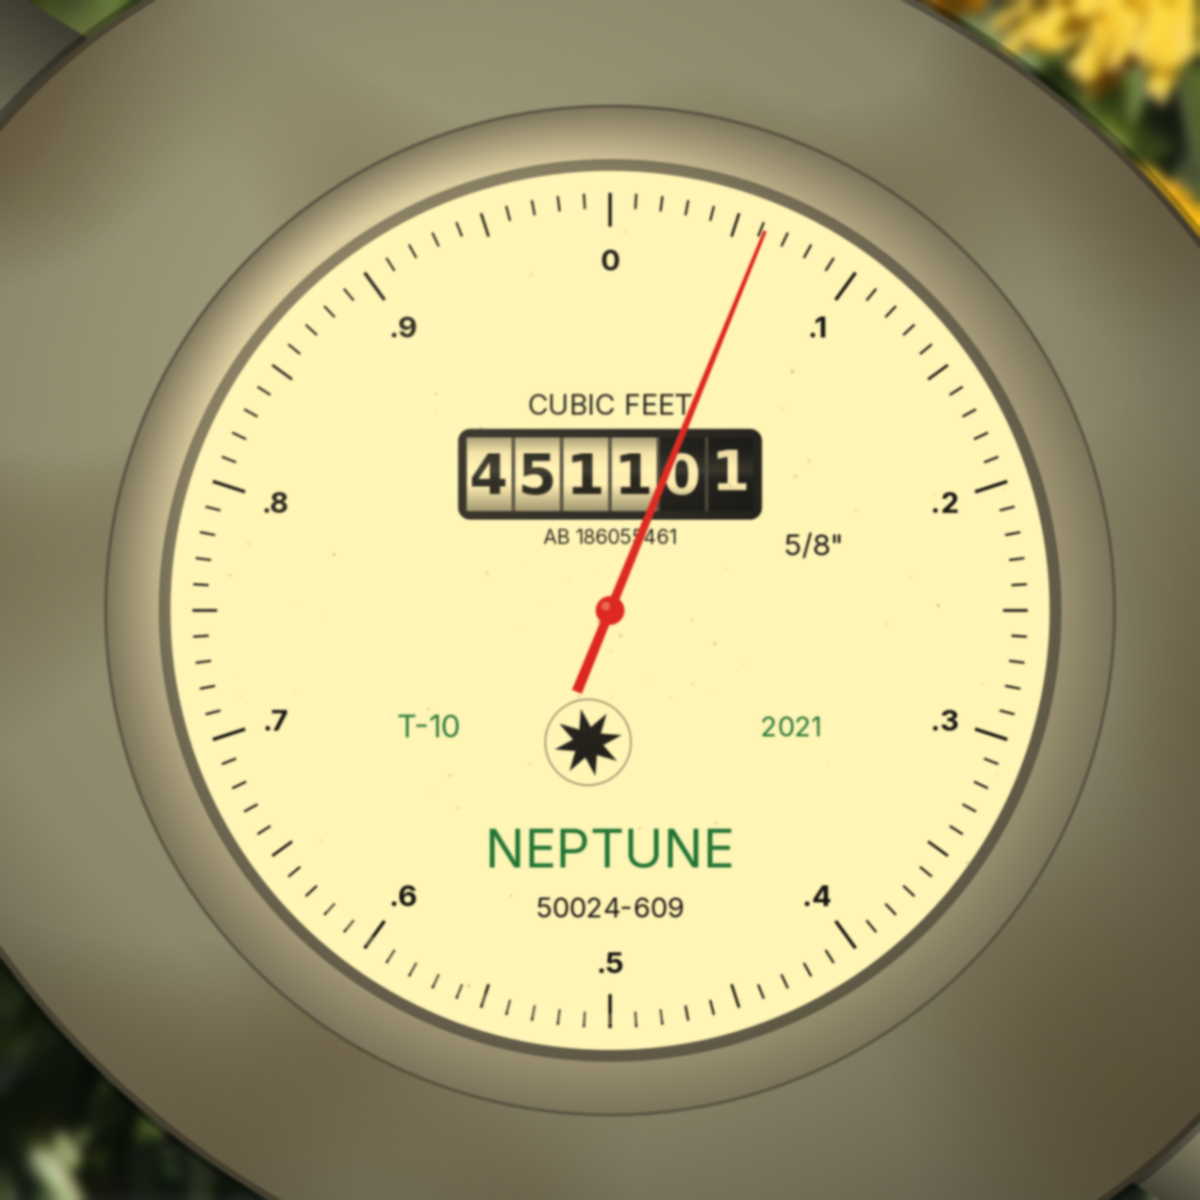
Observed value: 451101.06 ft³
